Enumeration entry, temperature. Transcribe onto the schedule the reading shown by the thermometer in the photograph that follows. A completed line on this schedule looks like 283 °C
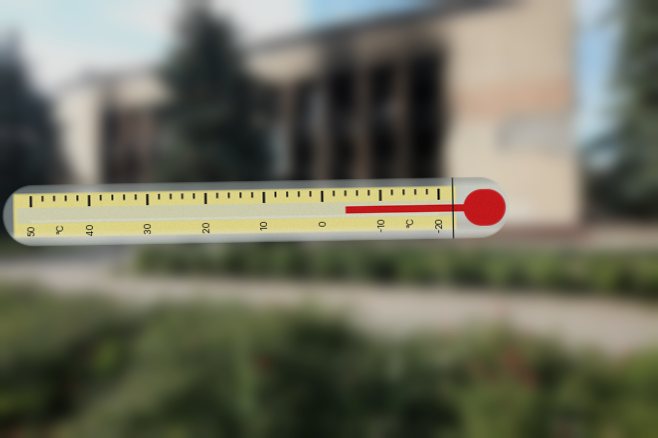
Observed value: -4 °C
